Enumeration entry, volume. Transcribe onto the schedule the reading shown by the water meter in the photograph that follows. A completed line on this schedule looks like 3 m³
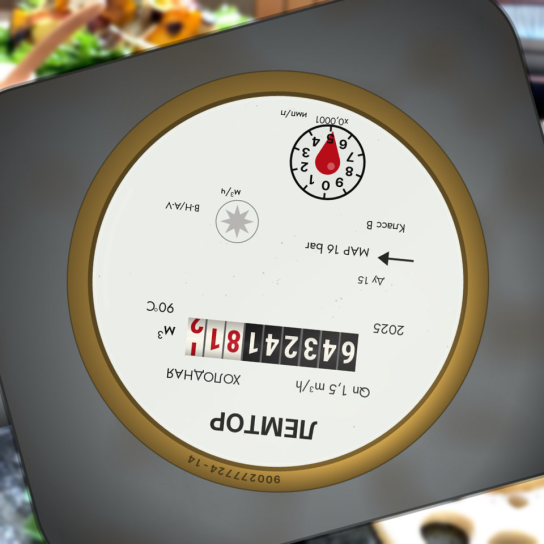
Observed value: 643241.8115 m³
